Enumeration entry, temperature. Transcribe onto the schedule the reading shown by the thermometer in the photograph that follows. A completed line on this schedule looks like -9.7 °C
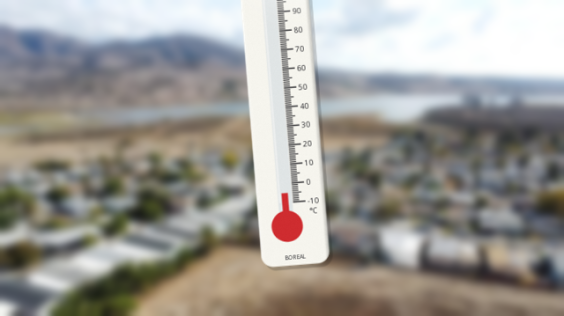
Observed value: -5 °C
